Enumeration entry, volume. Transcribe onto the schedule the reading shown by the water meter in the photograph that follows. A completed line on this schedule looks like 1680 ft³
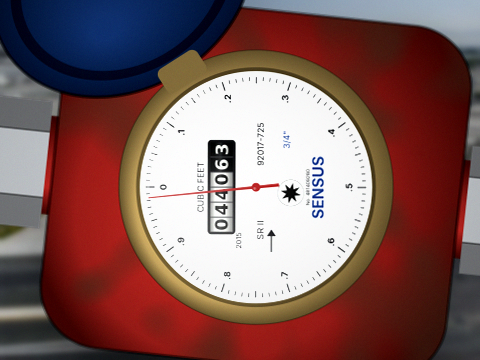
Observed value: 44062.98 ft³
